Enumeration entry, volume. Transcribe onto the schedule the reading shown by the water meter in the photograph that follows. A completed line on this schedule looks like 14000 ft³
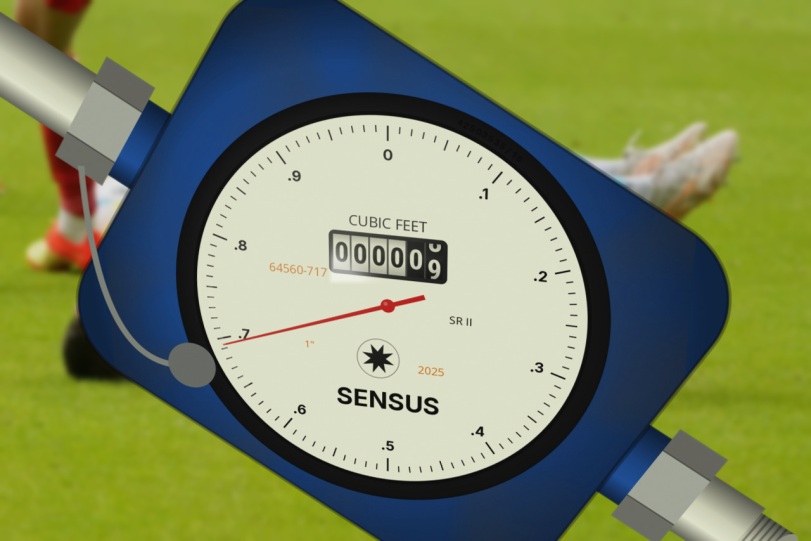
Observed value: 8.69 ft³
